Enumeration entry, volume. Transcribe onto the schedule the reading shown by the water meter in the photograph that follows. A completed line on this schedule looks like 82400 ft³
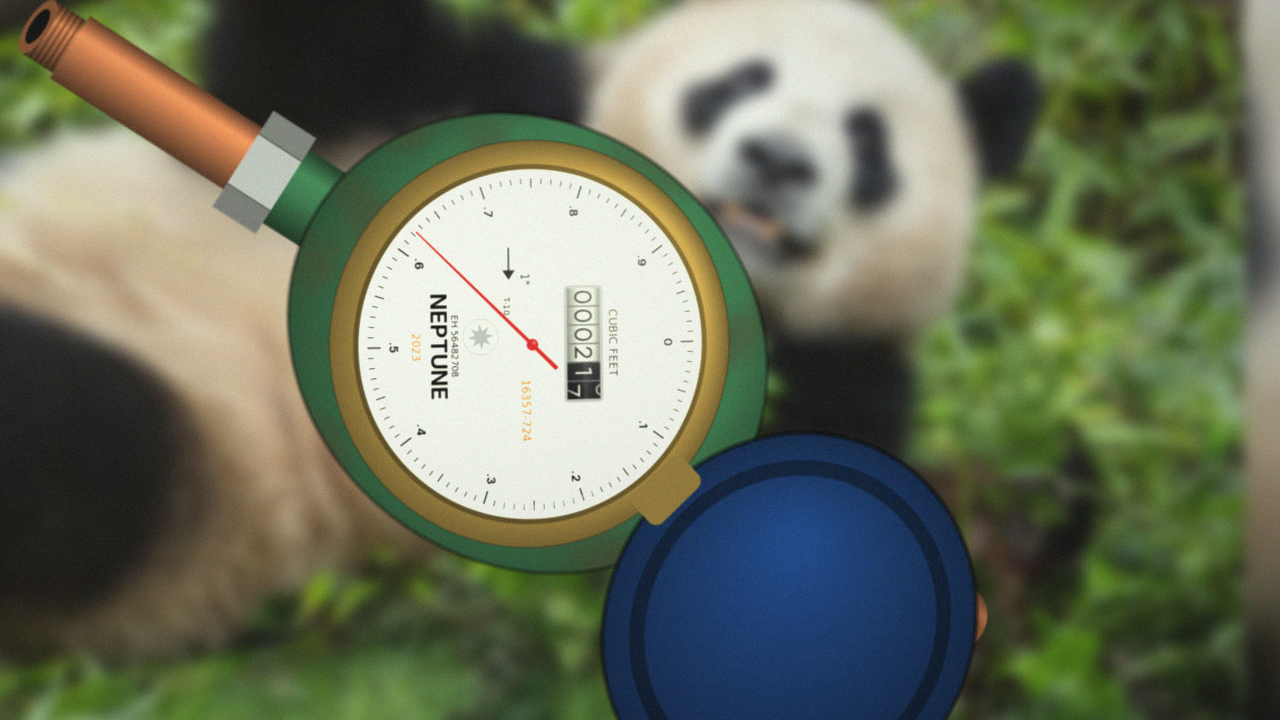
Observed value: 216.62 ft³
